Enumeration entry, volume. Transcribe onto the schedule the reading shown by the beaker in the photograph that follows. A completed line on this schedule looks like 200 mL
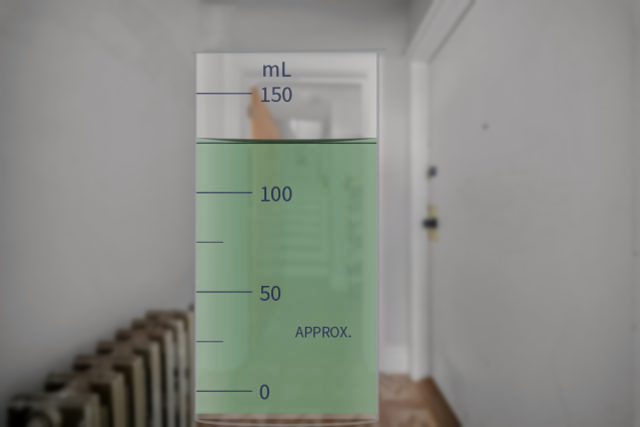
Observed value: 125 mL
